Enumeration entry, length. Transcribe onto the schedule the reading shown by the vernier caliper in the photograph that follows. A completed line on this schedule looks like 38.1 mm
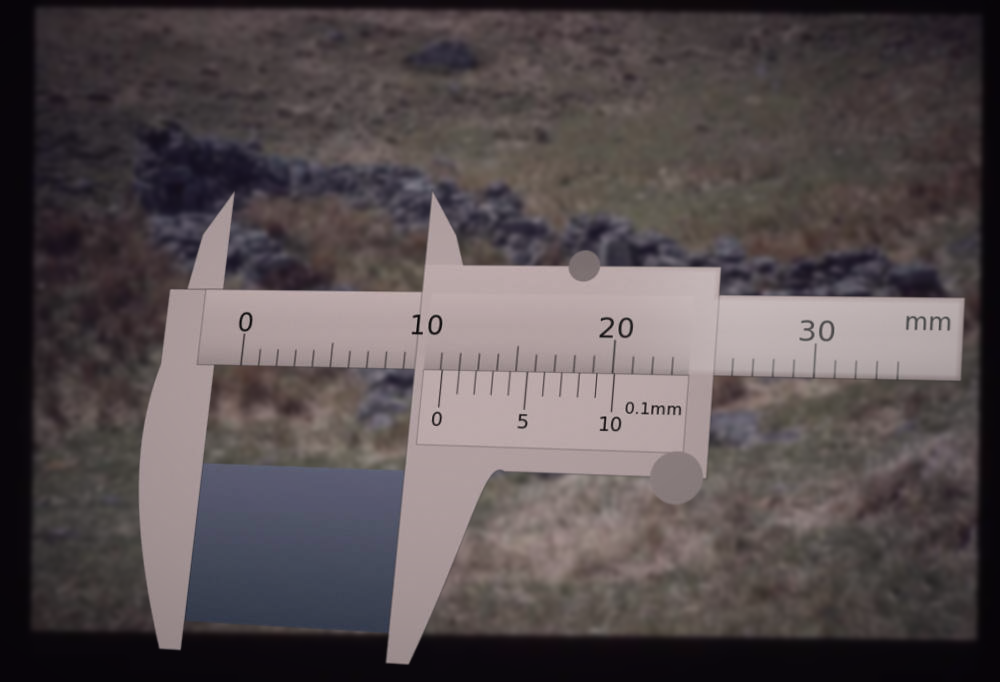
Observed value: 11.1 mm
